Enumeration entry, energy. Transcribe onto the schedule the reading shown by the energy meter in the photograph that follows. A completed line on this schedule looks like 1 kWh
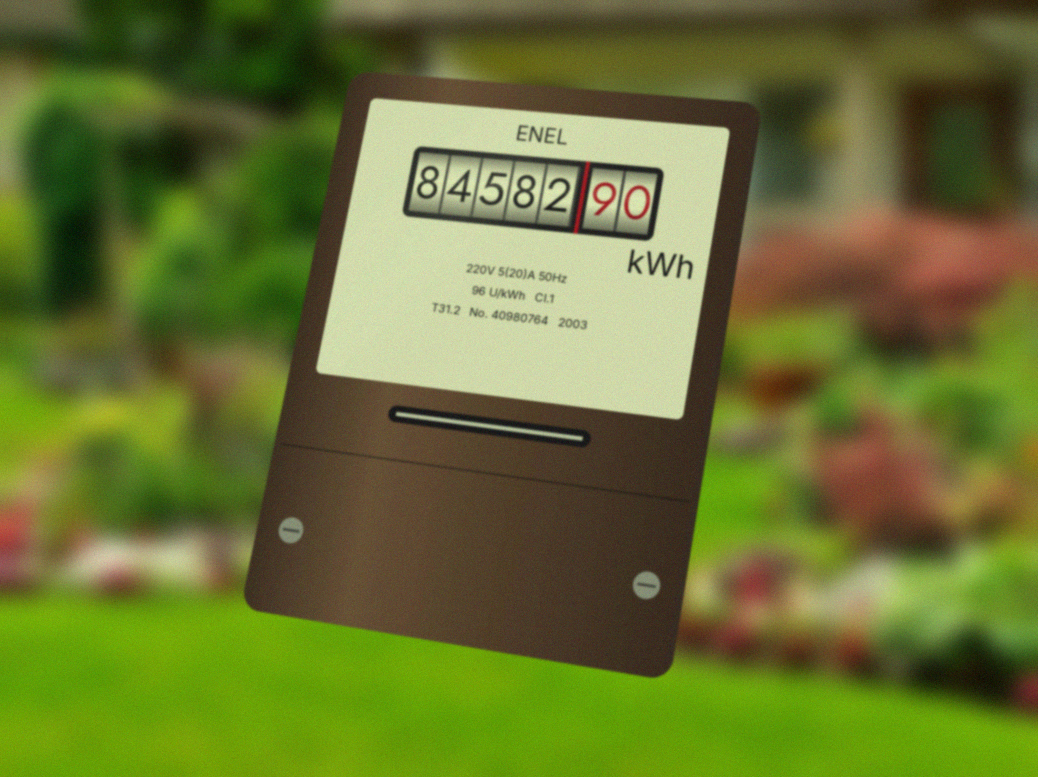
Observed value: 84582.90 kWh
